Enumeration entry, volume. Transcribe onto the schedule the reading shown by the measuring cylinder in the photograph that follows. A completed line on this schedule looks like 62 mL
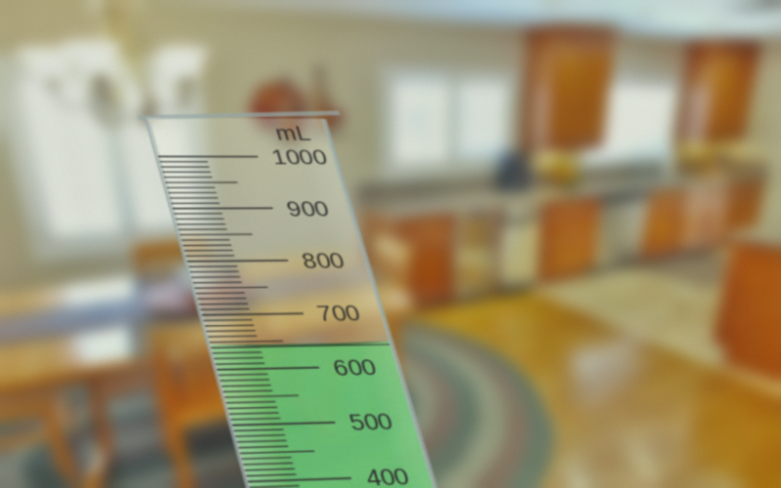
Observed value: 640 mL
